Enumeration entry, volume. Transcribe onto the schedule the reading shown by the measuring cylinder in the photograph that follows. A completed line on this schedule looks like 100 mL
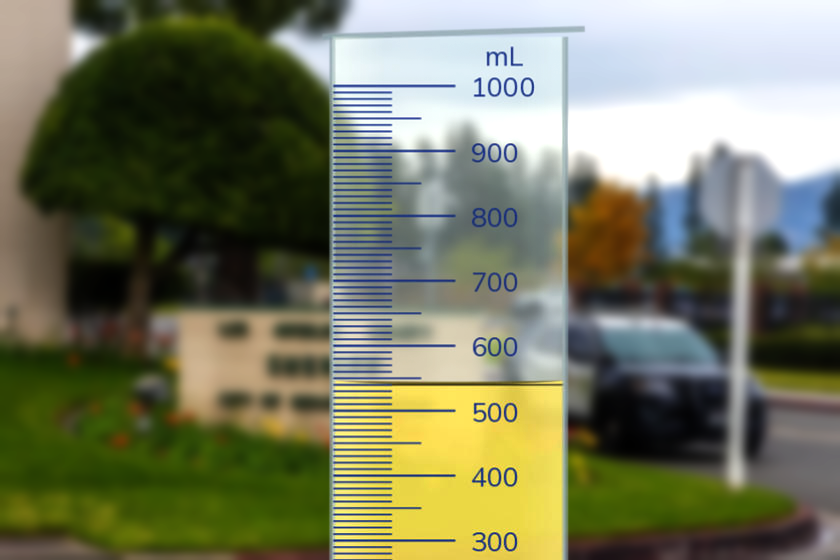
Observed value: 540 mL
